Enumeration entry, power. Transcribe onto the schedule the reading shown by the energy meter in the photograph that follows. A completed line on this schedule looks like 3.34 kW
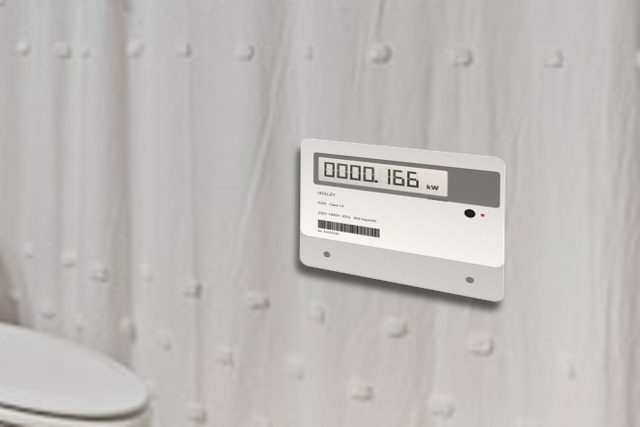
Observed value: 0.166 kW
